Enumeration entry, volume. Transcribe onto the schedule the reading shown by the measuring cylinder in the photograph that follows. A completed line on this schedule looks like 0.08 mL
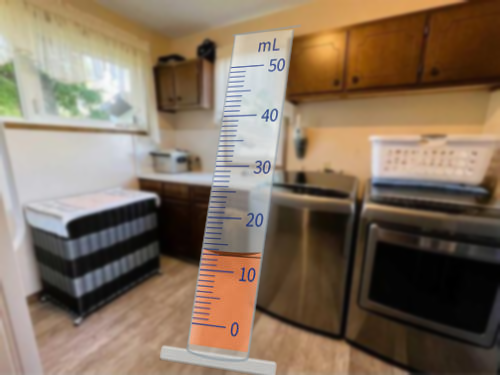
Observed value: 13 mL
